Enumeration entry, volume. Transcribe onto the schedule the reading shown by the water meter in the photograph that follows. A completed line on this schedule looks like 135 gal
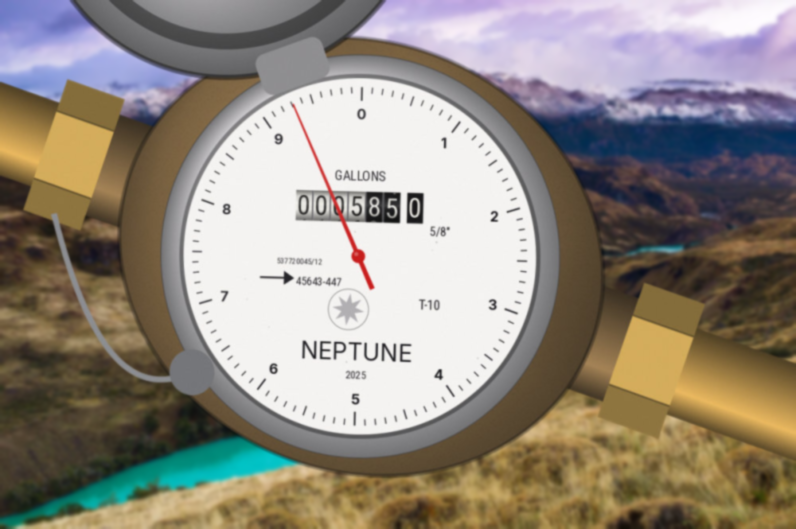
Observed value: 5849.3 gal
